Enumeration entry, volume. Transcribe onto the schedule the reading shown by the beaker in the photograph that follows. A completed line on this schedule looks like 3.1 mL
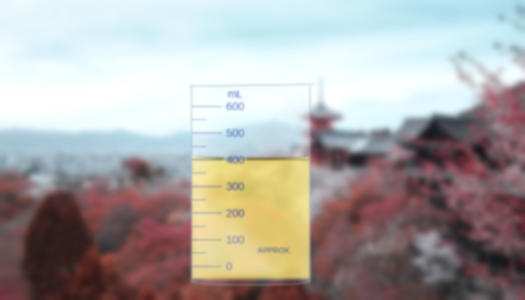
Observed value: 400 mL
